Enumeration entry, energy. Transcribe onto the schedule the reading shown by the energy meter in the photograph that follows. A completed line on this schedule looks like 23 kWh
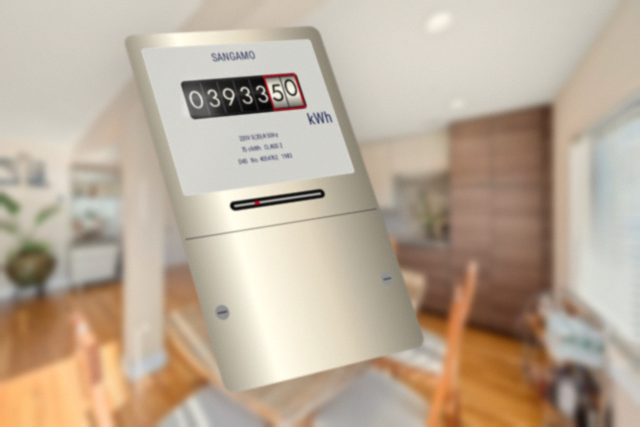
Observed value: 3933.50 kWh
